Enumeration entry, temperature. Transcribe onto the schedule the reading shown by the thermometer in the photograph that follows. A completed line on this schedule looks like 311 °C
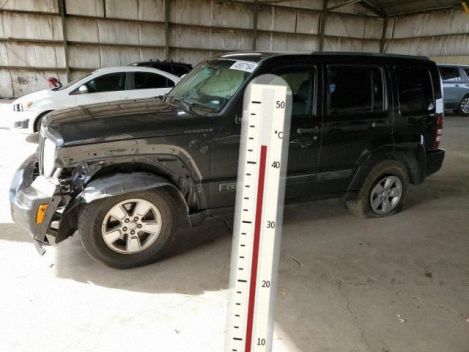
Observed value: 43 °C
